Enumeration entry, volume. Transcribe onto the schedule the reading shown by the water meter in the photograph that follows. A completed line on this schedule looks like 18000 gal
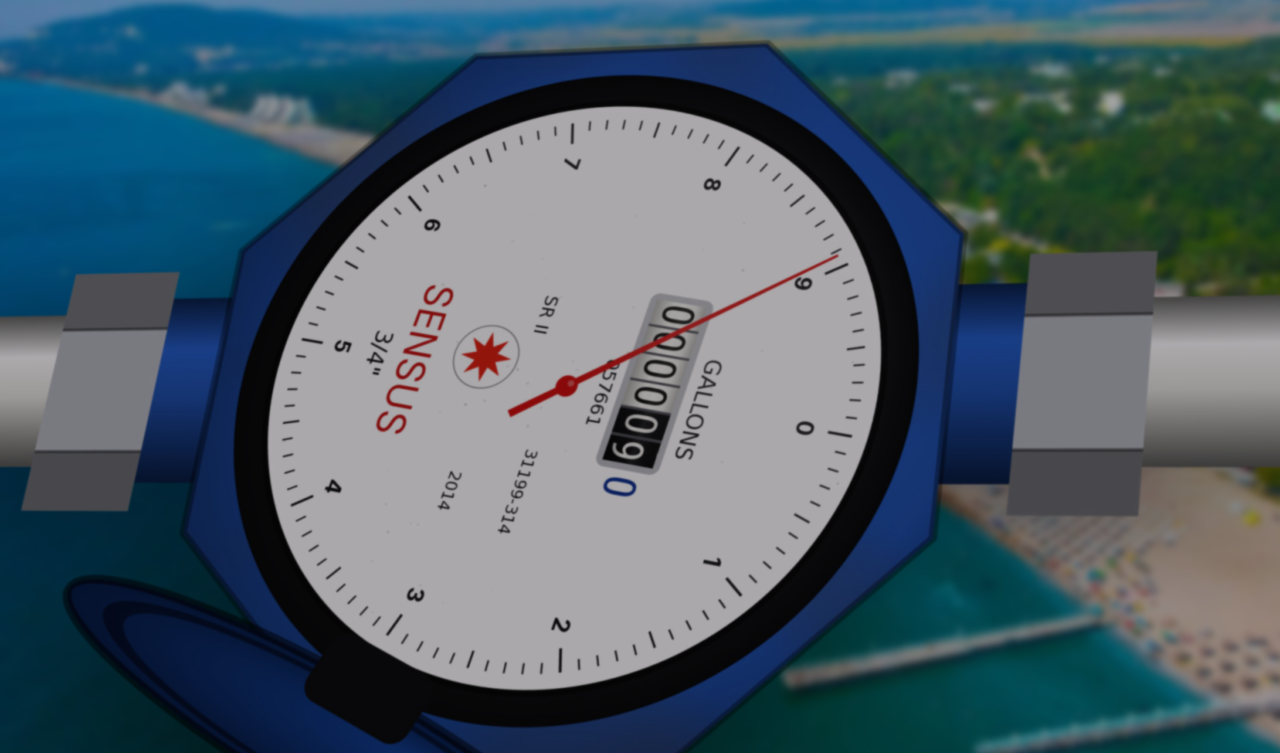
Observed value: 88.9 gal
